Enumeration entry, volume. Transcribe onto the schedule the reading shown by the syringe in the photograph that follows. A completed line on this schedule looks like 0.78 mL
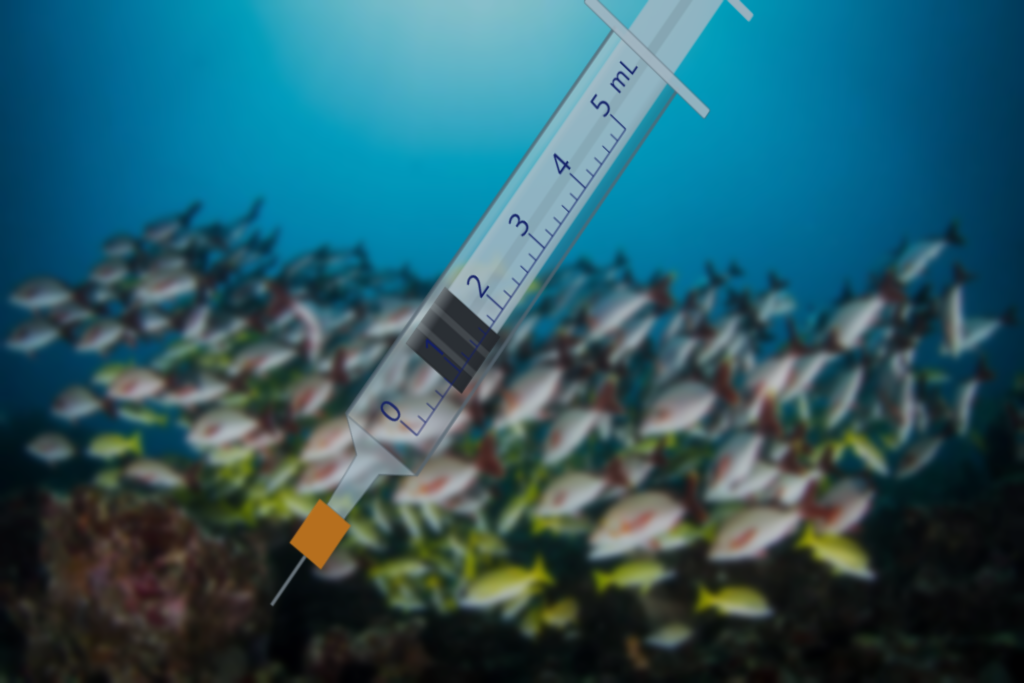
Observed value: 0.8 mL
